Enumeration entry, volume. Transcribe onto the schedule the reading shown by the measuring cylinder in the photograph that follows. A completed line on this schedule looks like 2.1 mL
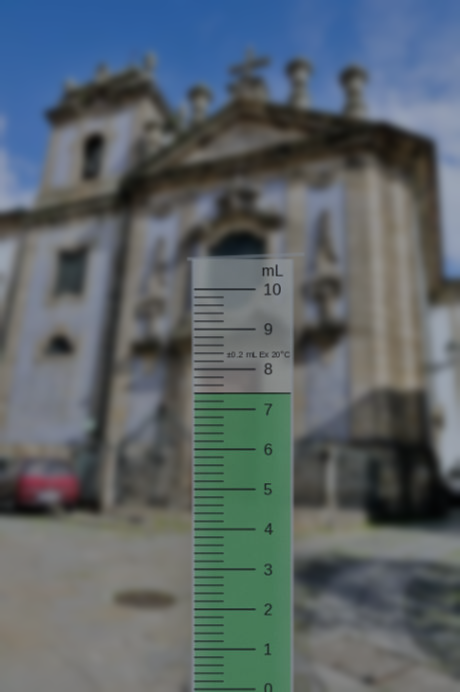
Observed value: 7.4 mL
